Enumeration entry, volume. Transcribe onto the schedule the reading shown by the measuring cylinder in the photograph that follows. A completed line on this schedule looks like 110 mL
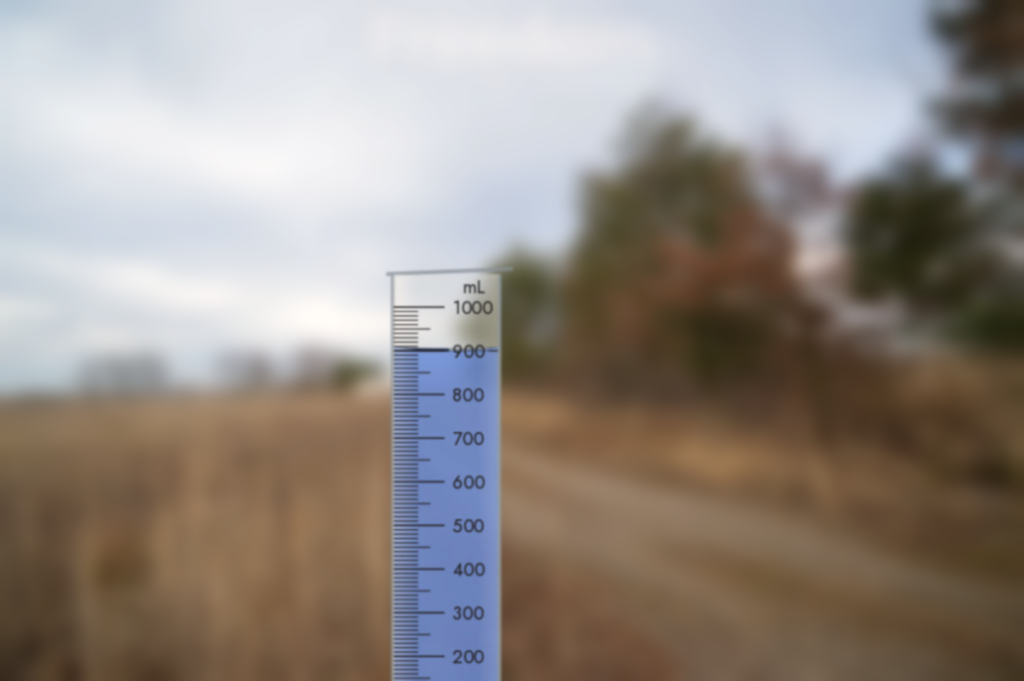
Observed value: 900 mL
